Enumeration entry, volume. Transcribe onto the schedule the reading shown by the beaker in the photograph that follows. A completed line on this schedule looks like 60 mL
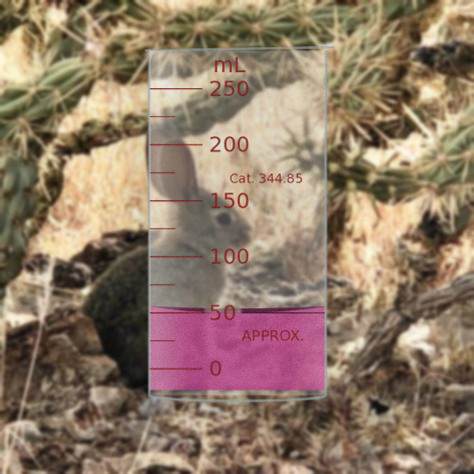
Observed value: 50 mL
